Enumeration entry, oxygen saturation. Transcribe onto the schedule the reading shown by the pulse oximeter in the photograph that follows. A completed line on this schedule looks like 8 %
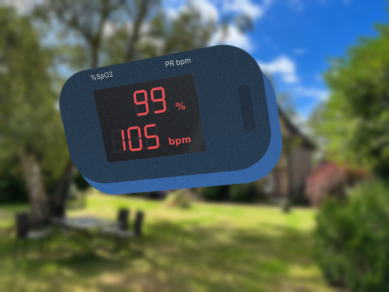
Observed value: 99 %
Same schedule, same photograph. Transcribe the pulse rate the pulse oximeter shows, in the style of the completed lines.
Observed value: 105 bpm
